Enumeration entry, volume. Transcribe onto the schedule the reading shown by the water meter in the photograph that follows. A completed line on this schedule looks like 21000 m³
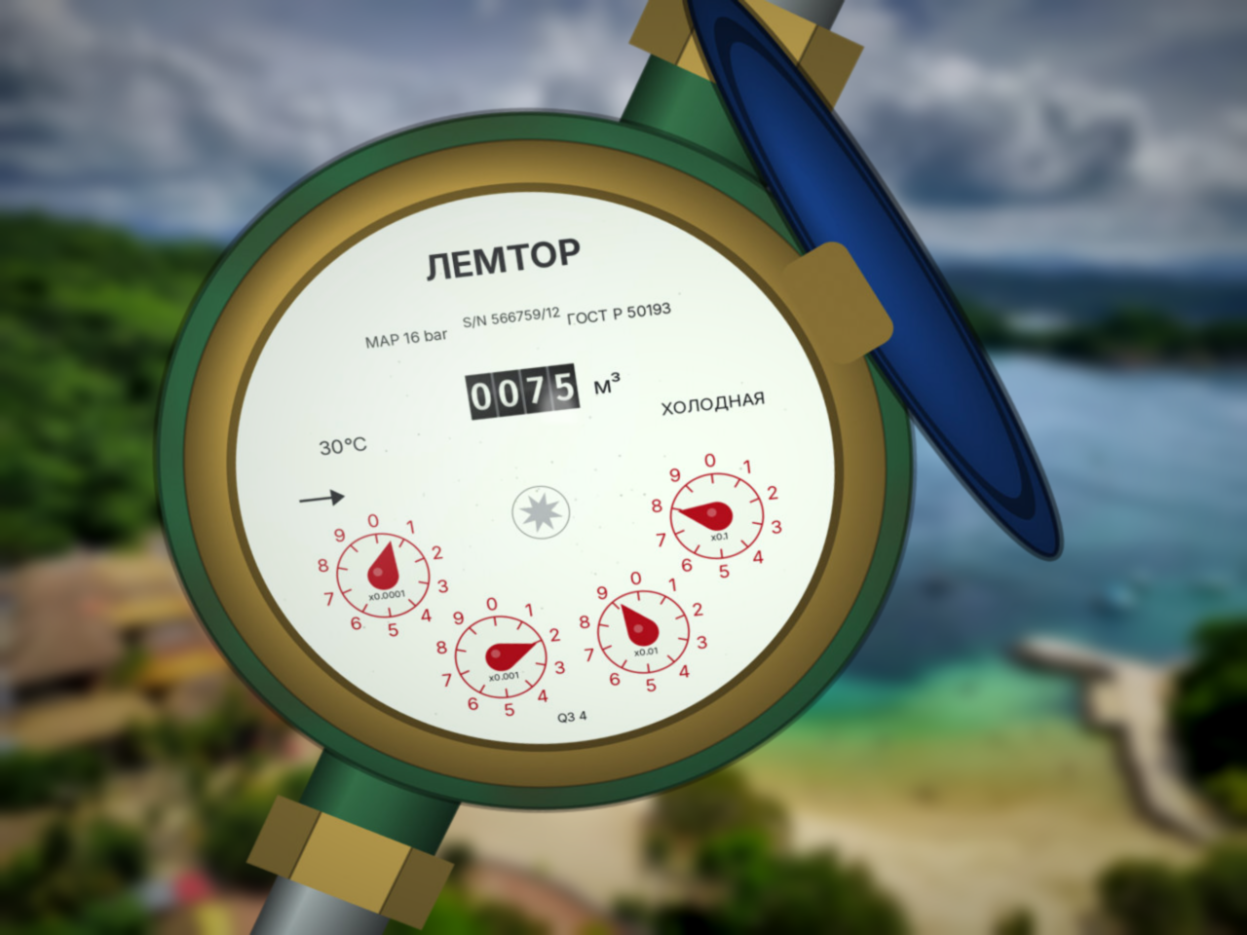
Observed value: 75.7920 m³
